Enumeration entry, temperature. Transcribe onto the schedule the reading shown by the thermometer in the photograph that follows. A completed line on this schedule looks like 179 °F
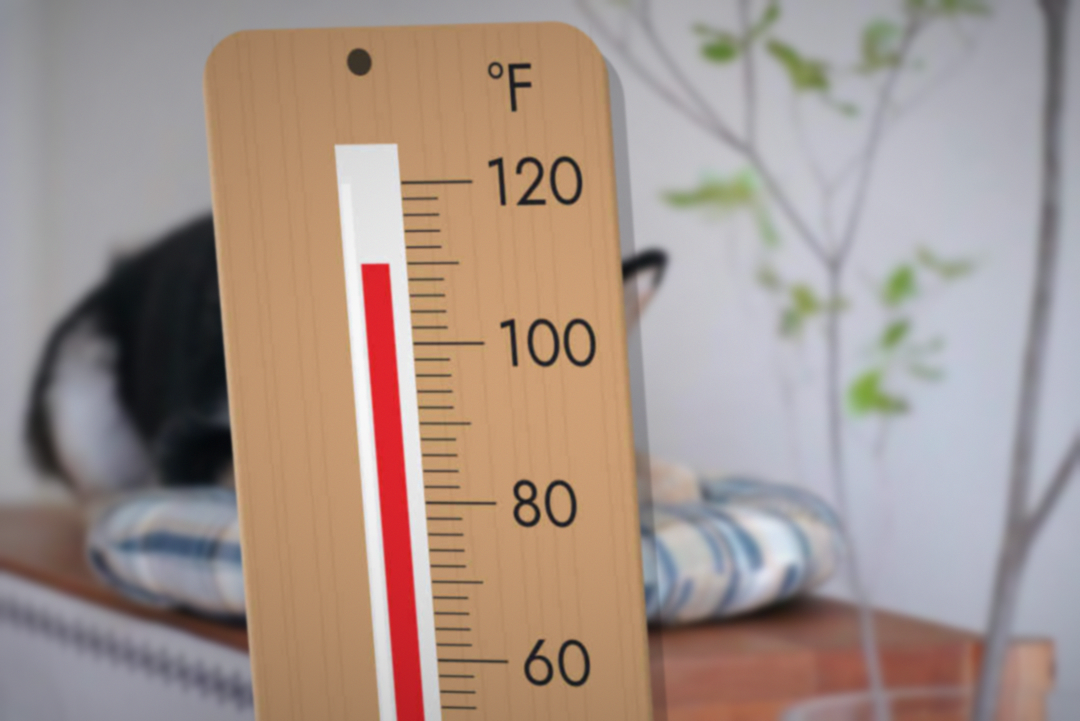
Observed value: 110 °F
